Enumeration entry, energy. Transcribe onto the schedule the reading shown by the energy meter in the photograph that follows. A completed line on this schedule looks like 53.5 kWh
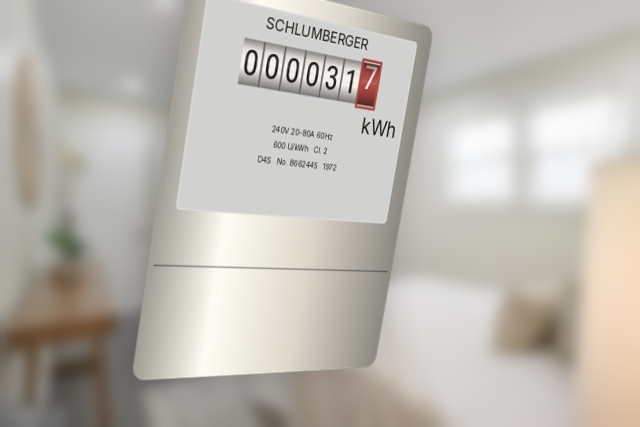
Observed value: 31.7 kWh
